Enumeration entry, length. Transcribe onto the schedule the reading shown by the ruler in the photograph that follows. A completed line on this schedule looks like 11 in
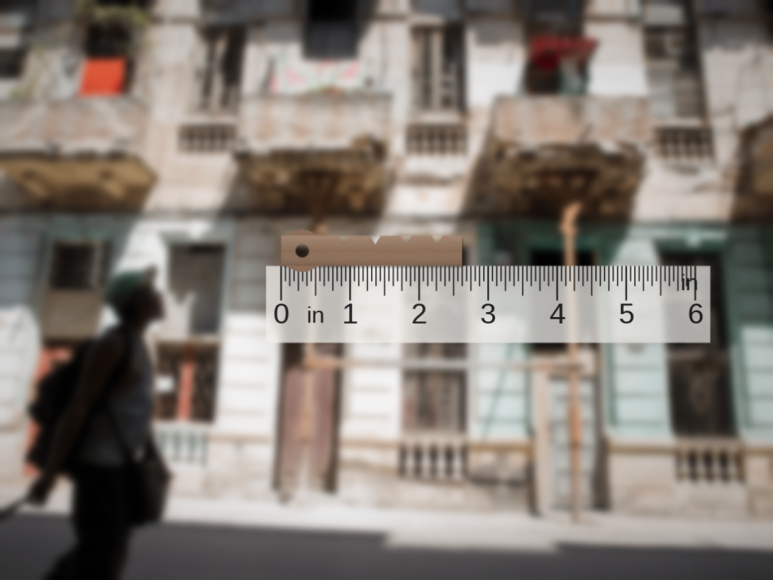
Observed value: 2.625 in
